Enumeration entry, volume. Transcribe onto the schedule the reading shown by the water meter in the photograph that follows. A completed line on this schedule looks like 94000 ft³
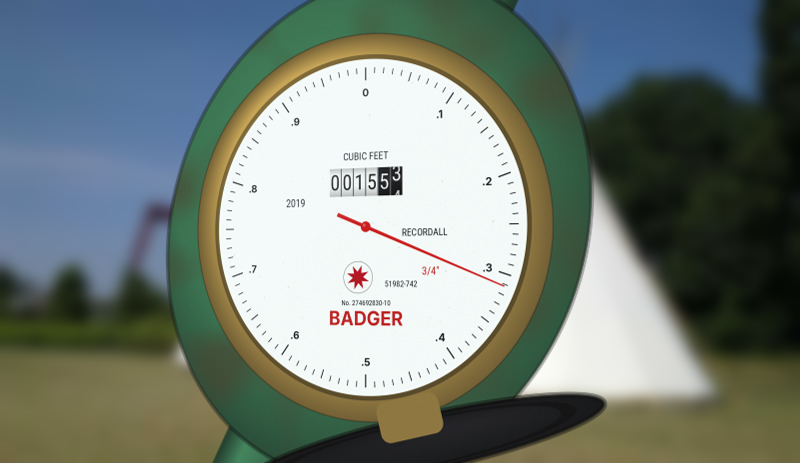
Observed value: 1553.31 ft³
